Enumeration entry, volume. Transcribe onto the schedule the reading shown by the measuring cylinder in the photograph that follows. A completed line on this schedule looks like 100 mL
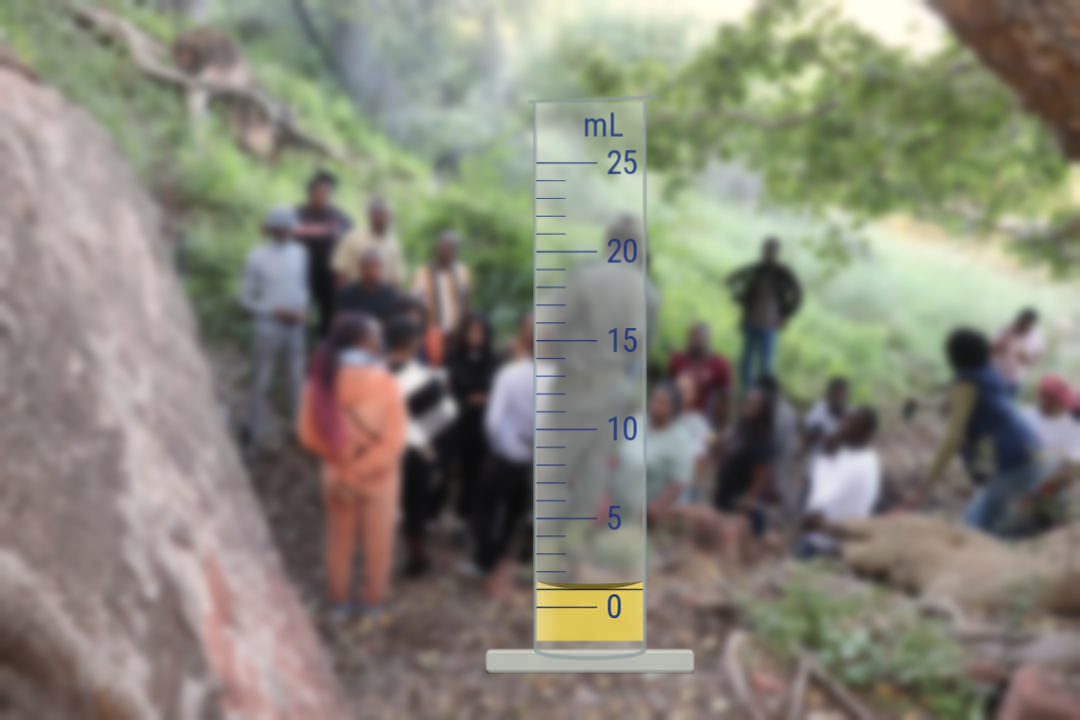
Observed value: 1 mL
